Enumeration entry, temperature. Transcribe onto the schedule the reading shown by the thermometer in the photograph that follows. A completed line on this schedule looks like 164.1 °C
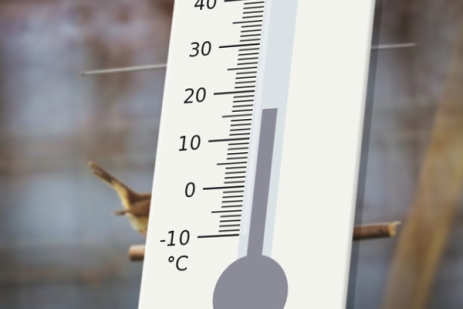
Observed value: 16 °C
